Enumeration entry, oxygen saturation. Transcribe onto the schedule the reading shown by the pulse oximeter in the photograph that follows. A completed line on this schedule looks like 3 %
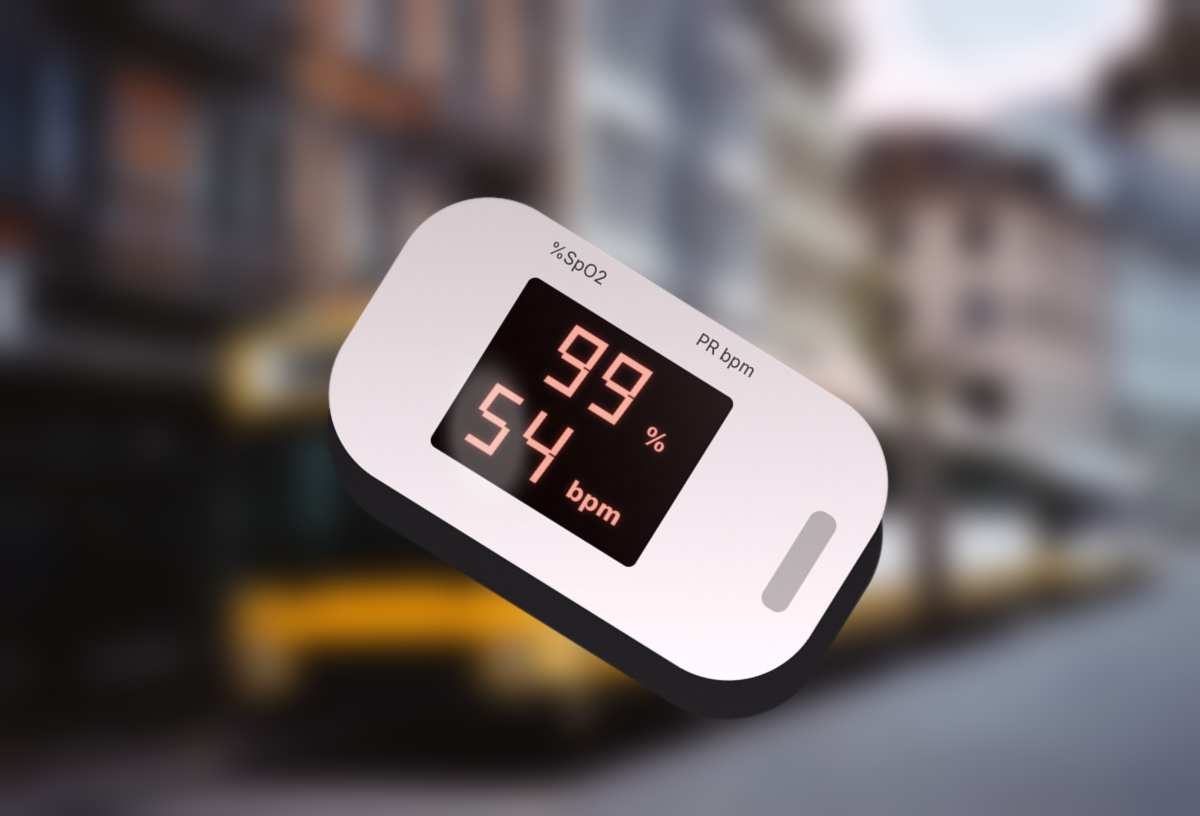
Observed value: 99 %
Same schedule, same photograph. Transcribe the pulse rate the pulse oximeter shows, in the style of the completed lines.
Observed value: 54 bpm
